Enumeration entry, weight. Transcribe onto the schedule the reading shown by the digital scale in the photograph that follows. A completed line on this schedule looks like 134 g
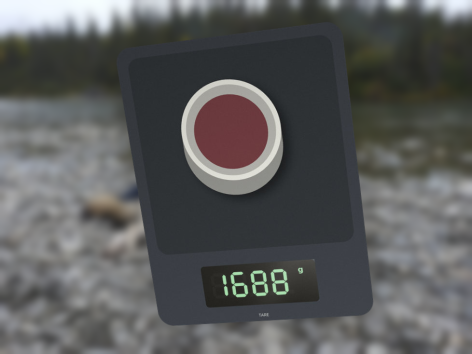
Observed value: 1688 g
